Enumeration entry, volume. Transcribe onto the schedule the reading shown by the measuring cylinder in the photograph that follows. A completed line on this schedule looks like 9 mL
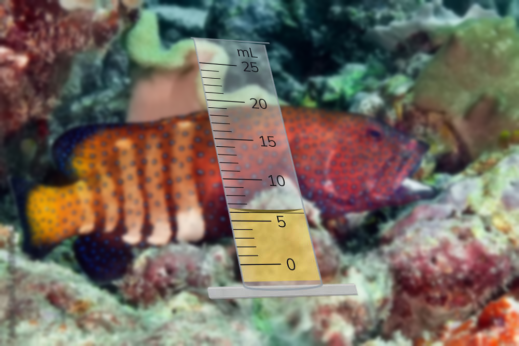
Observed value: 6 mL
